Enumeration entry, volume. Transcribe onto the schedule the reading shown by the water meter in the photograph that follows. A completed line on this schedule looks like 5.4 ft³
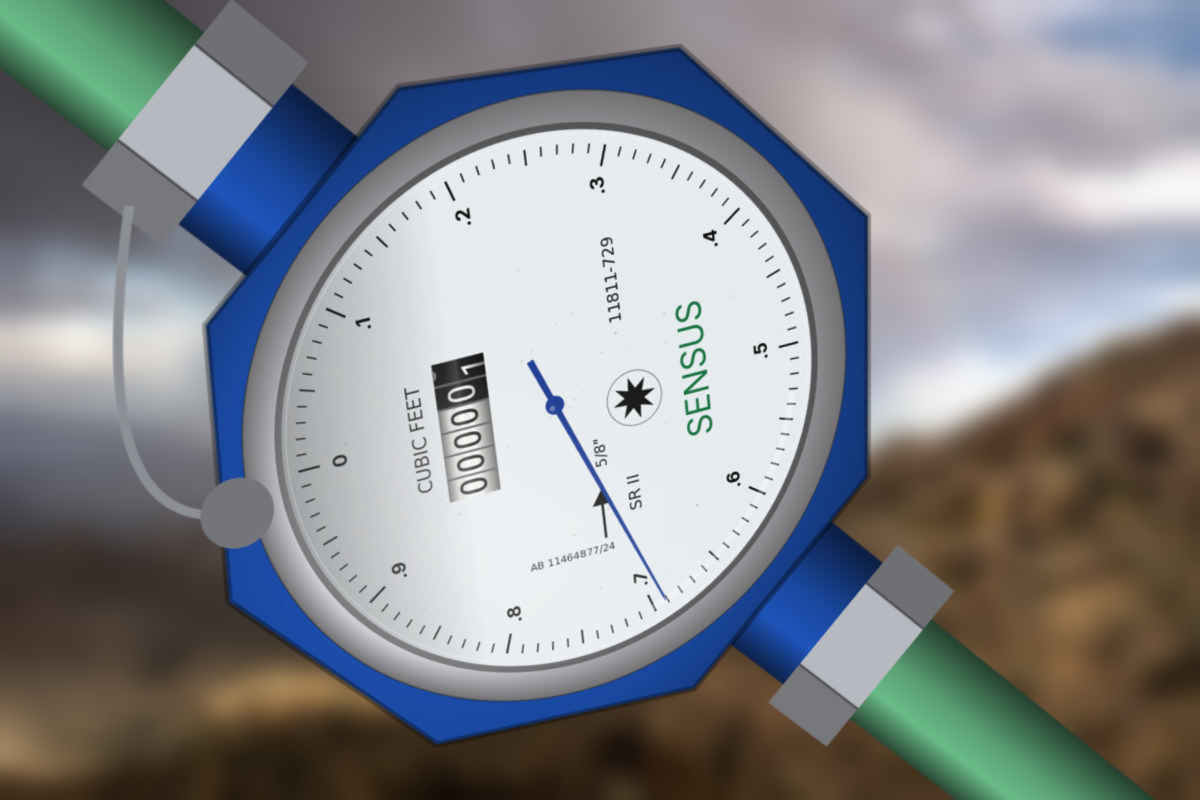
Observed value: 0.69 ft³
